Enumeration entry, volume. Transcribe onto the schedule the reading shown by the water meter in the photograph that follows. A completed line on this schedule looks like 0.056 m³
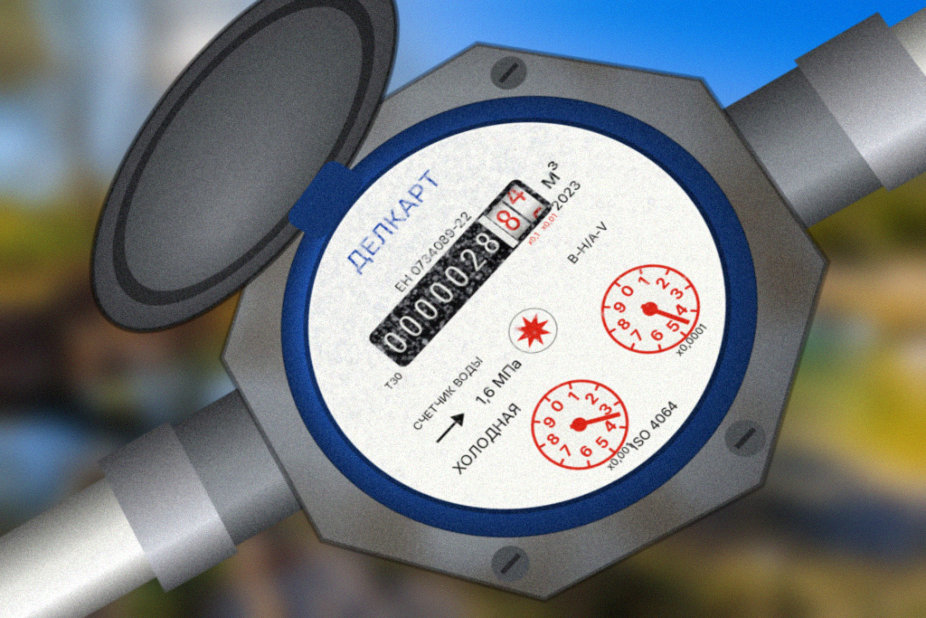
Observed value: 28.8434 m³
